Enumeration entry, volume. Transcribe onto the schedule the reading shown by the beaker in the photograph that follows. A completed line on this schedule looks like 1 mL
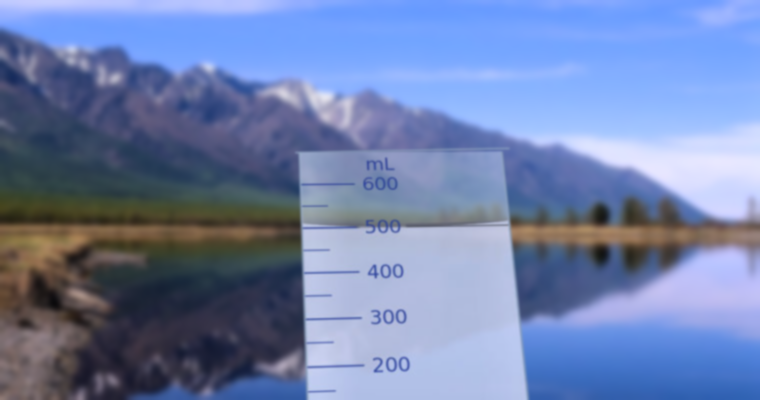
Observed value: 500 mL
